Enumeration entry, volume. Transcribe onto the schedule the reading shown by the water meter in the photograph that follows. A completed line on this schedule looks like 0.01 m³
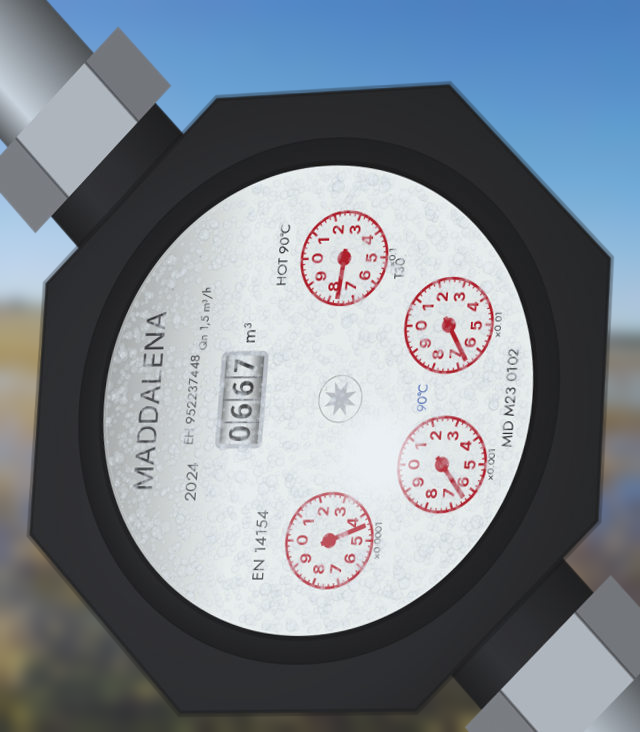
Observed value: 667.7664 m³
